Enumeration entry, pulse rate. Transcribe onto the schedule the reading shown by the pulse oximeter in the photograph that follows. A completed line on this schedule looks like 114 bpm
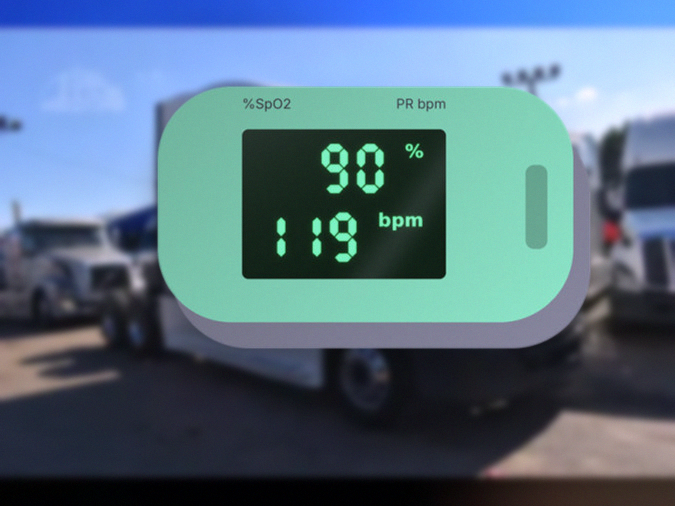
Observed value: 119 bpm
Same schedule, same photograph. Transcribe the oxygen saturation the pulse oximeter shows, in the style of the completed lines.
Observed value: 90 %
